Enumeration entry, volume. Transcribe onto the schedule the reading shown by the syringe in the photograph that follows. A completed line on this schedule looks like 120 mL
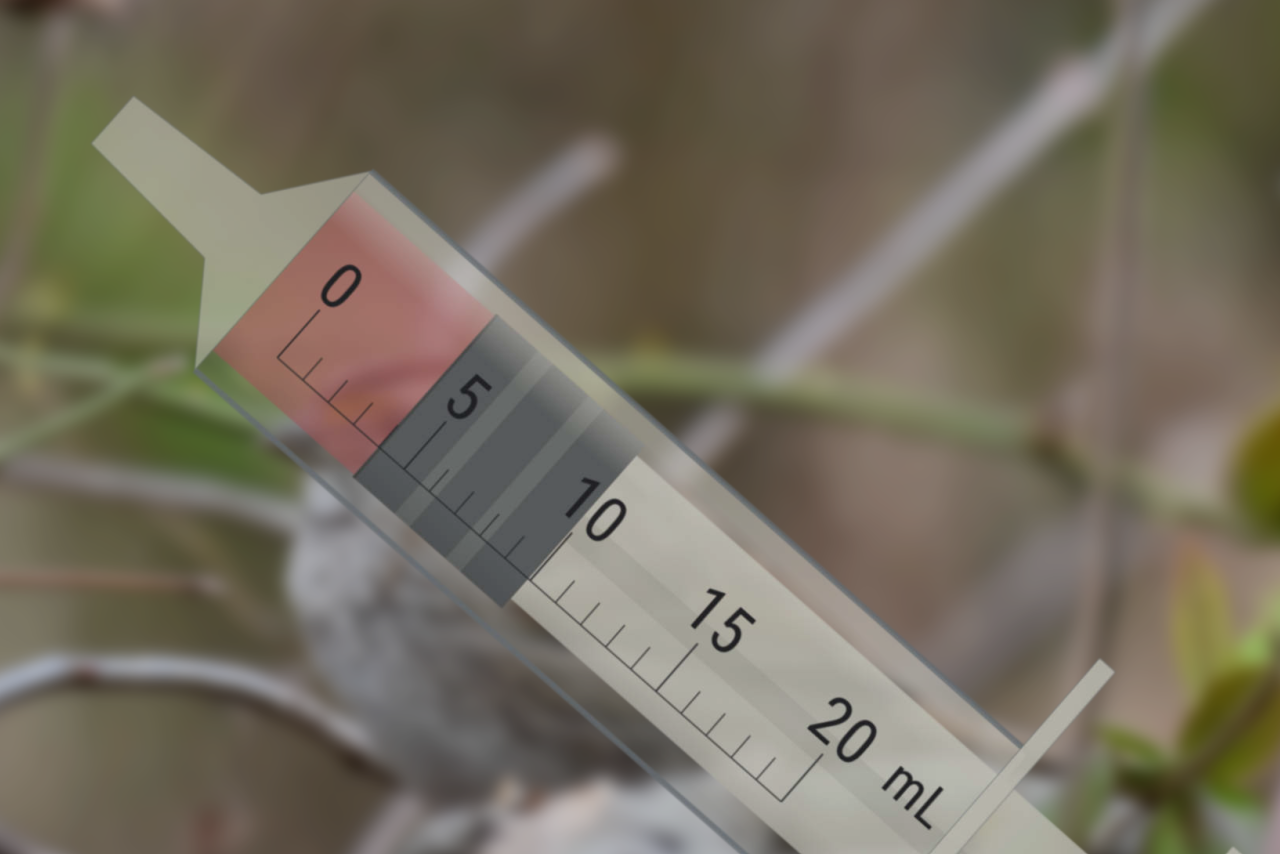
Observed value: 4 mL
